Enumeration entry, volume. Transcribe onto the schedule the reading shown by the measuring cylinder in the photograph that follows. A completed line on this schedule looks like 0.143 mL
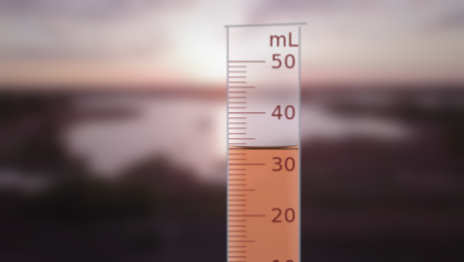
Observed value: 33 mL
